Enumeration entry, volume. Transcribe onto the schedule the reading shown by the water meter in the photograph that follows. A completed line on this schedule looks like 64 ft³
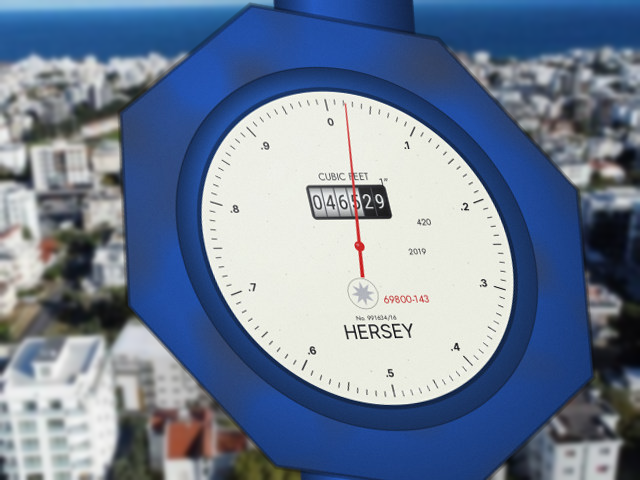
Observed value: 46529.02 ft³
